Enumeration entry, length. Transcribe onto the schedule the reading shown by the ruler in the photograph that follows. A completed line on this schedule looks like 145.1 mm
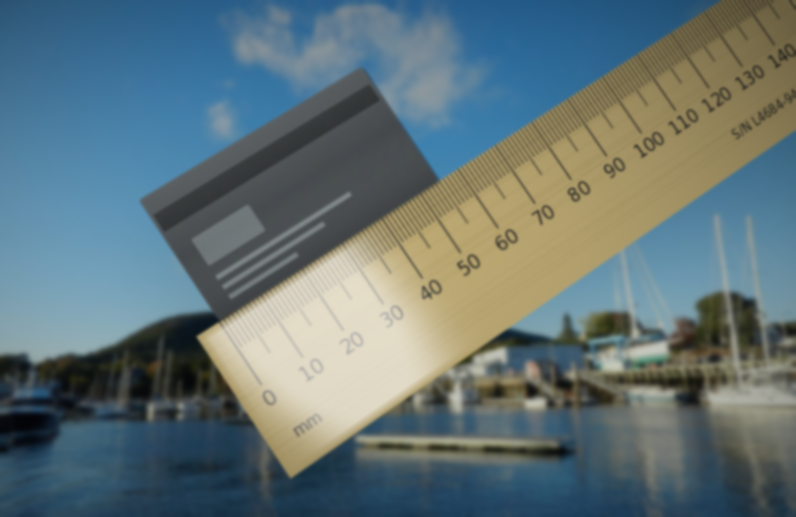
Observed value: 55 mm
